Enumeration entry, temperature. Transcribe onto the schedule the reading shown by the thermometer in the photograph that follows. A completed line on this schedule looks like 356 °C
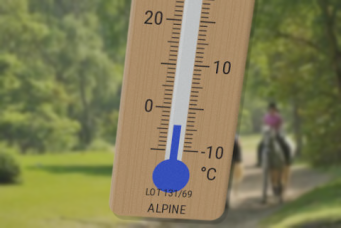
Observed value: -4 °C
